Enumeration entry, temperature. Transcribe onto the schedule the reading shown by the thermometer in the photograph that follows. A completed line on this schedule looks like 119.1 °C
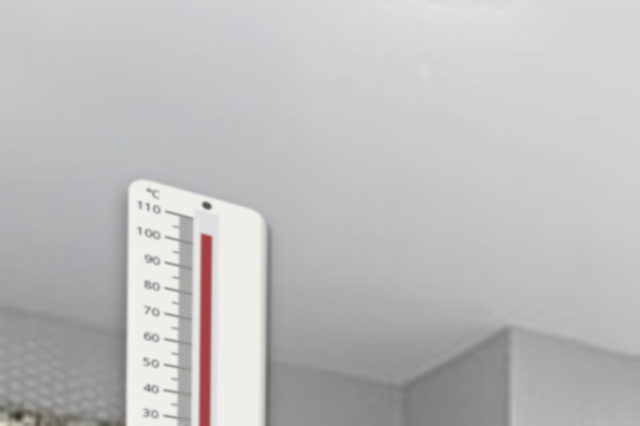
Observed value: 105 °C
